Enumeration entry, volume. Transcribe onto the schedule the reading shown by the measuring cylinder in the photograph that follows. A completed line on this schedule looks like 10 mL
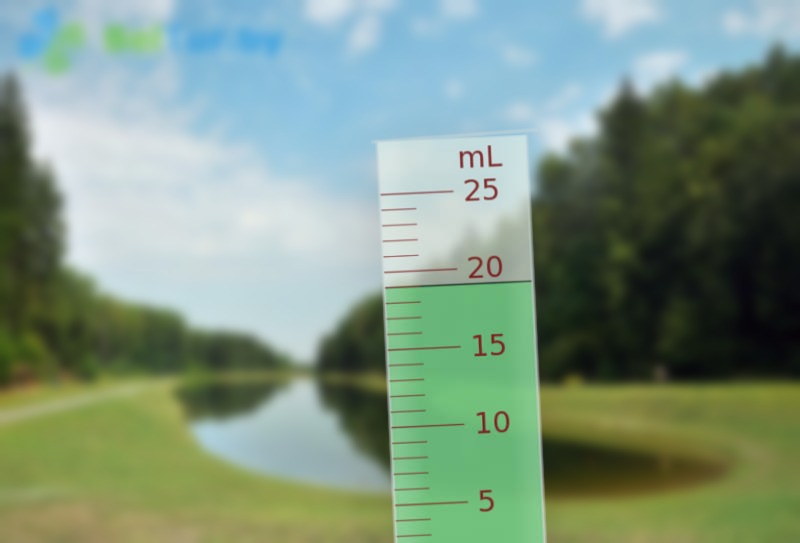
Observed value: 19 mL
